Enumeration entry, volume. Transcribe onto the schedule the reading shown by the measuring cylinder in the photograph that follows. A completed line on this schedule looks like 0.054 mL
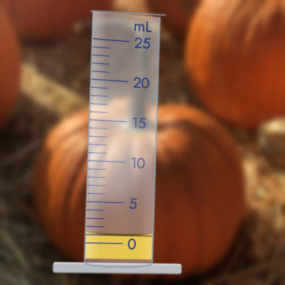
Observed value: 1 mL
